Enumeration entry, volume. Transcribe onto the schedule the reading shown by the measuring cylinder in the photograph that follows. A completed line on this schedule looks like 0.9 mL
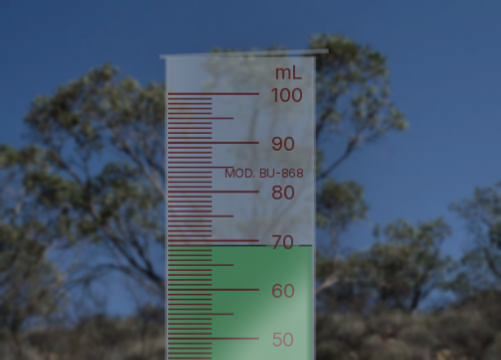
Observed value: 69 mL
